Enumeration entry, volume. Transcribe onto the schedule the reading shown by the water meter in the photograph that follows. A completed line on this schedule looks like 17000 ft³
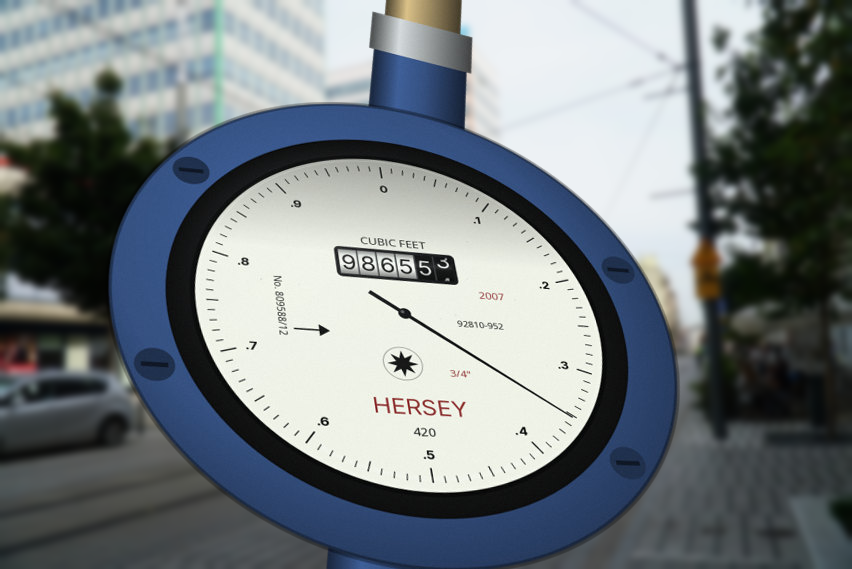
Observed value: 986553.35 ft³
